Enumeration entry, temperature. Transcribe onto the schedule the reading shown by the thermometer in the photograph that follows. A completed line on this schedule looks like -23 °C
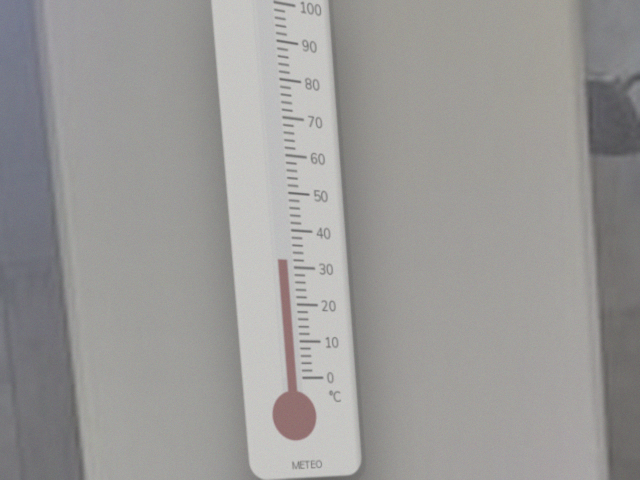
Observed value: 32 °C
